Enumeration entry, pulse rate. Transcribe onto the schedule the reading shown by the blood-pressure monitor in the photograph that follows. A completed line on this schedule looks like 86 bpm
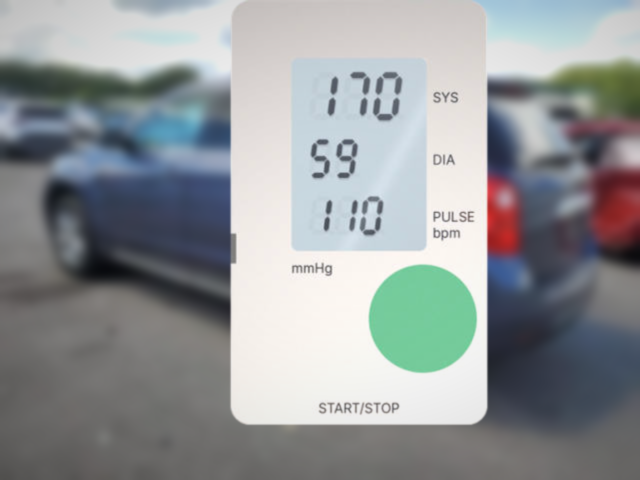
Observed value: 110 bpm
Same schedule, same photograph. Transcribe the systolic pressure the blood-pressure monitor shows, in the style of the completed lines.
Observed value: 170 mmHg
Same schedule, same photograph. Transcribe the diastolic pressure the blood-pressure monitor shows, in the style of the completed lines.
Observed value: 59 mmHg
